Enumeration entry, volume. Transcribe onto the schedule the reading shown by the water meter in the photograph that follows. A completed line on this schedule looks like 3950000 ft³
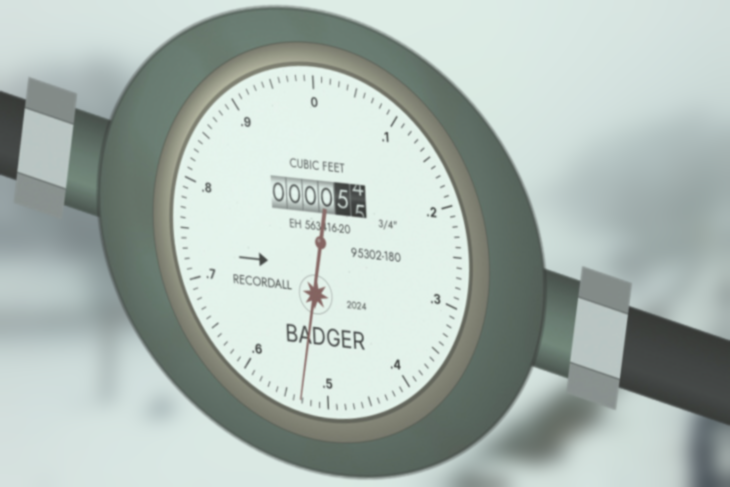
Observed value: 54.53 ft³
